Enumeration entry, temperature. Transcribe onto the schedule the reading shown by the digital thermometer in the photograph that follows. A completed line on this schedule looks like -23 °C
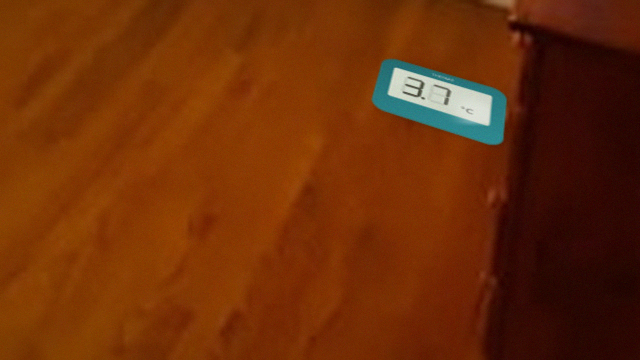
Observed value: 3.7 °C
